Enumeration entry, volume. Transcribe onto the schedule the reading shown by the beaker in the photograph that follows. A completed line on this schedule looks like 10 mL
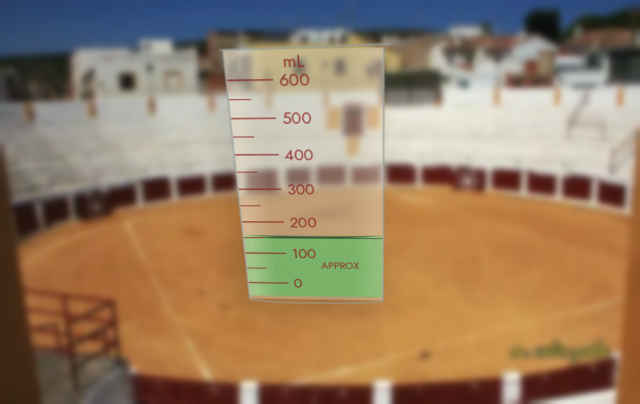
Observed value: 150 mL
